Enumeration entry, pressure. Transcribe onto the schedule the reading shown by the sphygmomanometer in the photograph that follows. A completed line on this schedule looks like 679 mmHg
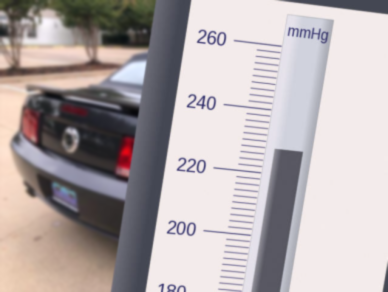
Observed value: 228 mmHg
